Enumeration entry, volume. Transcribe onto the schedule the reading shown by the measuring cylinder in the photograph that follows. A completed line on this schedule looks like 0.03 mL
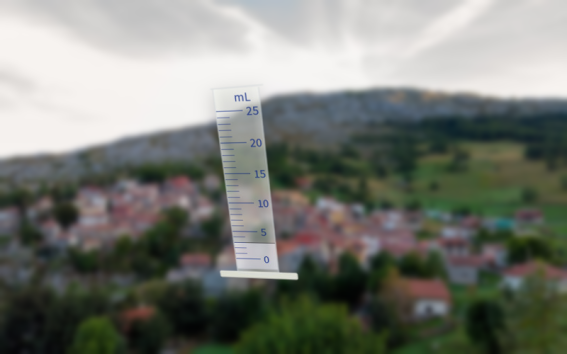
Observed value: 3 mL
